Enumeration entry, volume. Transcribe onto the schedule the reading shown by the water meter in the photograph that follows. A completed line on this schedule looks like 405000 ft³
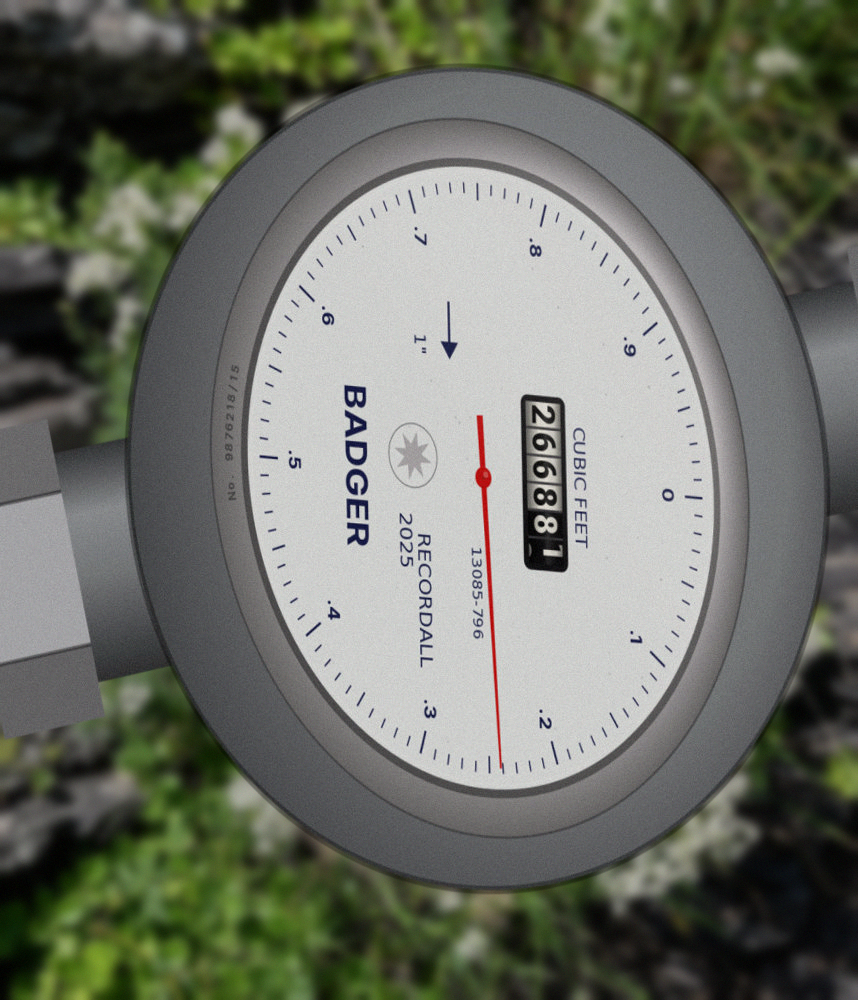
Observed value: 266881.24 ft³
